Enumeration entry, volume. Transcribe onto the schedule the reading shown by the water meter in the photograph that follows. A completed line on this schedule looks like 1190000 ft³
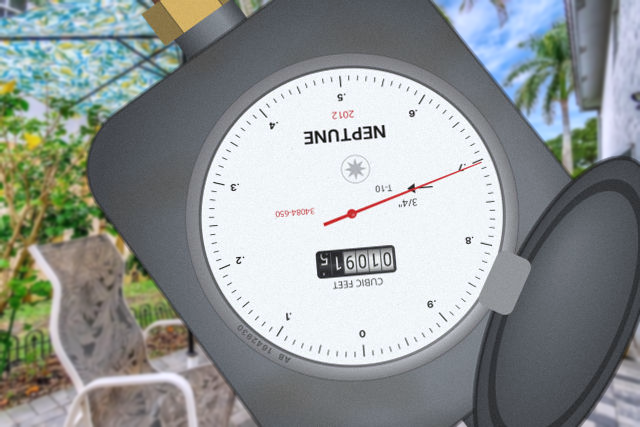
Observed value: 10914.70 ft³
